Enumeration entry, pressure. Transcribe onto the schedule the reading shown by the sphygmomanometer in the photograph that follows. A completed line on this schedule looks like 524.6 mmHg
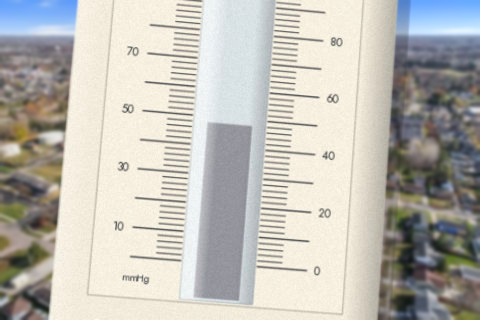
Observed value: 48 mmHg
